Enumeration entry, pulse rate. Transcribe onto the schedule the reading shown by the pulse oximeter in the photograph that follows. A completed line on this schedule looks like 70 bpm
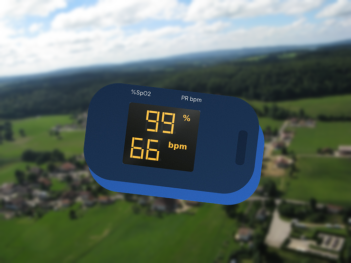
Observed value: 66 bpm
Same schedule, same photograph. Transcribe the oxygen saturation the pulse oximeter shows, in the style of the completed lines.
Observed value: 99 %
